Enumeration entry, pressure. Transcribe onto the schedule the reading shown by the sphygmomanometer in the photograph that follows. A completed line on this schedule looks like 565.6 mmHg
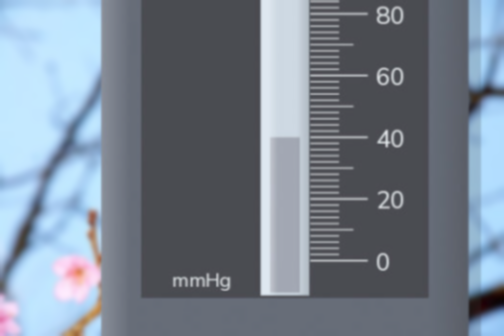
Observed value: 40 mmHg
